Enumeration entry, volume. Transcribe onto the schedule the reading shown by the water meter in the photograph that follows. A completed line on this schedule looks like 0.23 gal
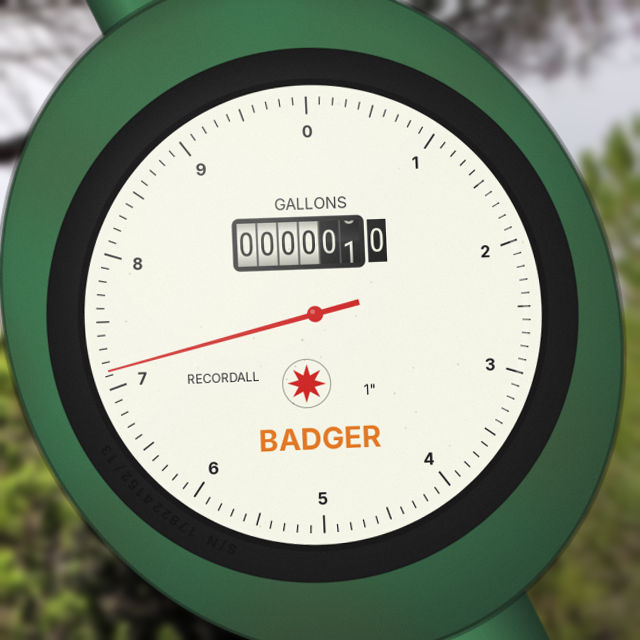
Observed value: 7.1 gal
